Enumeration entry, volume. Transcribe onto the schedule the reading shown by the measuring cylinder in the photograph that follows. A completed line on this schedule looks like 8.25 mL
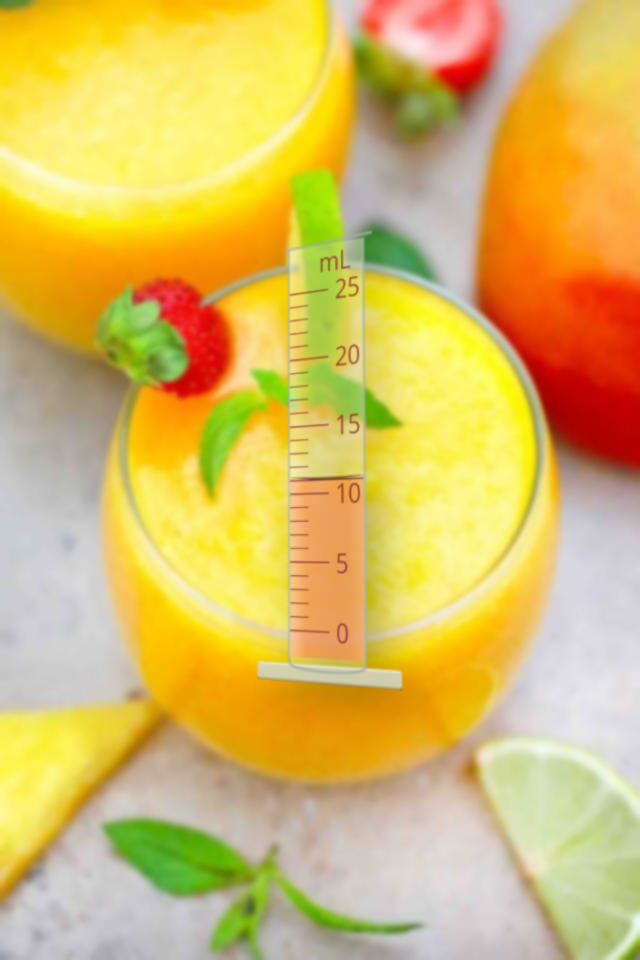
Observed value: 11 mL
